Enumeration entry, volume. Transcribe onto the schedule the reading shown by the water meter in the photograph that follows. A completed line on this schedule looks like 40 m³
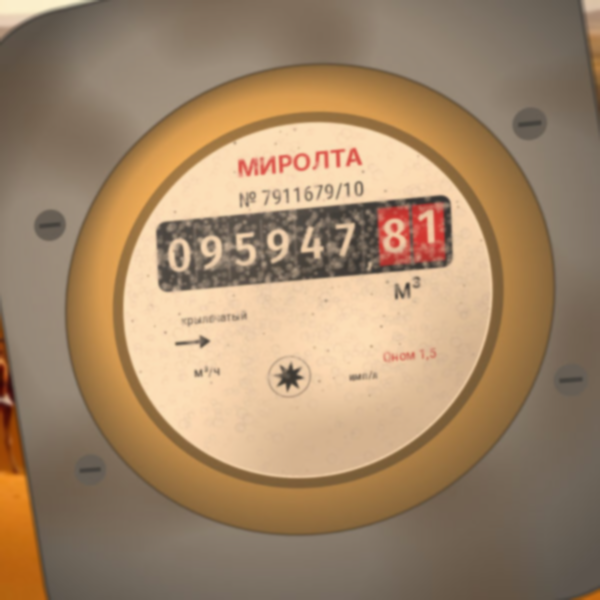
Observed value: 95947.81 m³
